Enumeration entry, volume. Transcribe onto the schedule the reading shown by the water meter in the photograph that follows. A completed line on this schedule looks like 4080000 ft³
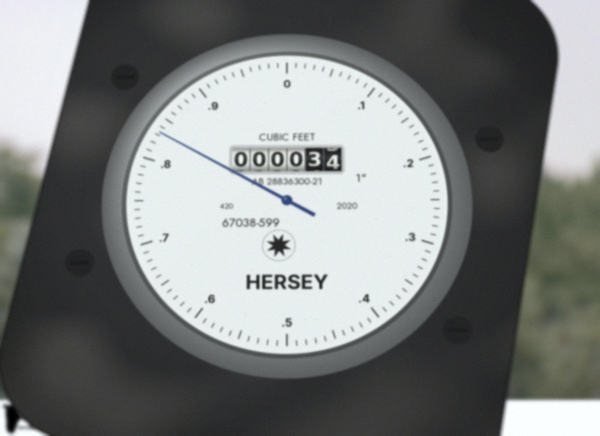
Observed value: 33.83 ft³
